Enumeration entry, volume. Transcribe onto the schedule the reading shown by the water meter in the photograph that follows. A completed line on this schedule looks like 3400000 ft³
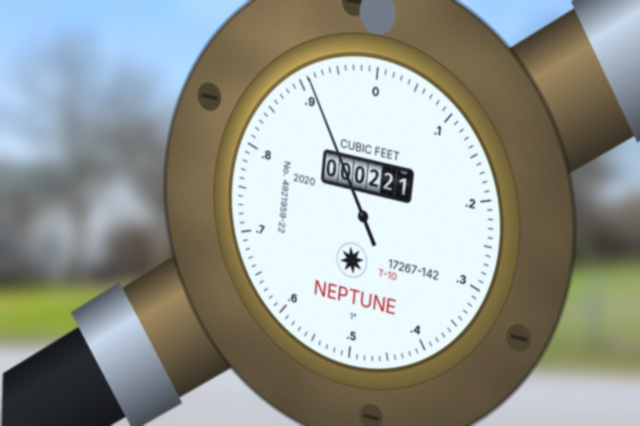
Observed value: 220.91 ft³
